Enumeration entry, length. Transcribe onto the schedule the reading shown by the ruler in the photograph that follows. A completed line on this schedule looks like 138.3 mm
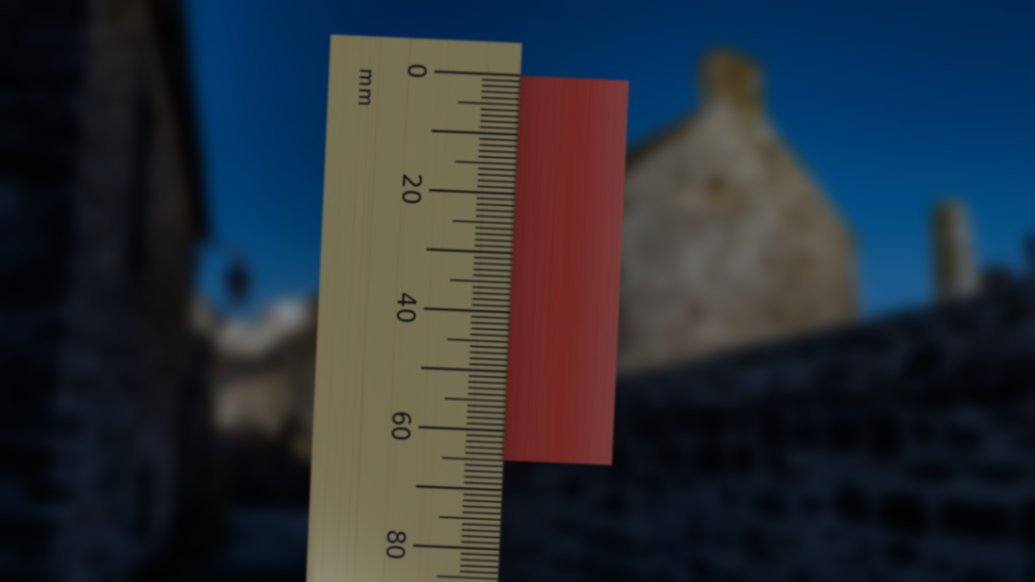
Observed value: 65 mm
